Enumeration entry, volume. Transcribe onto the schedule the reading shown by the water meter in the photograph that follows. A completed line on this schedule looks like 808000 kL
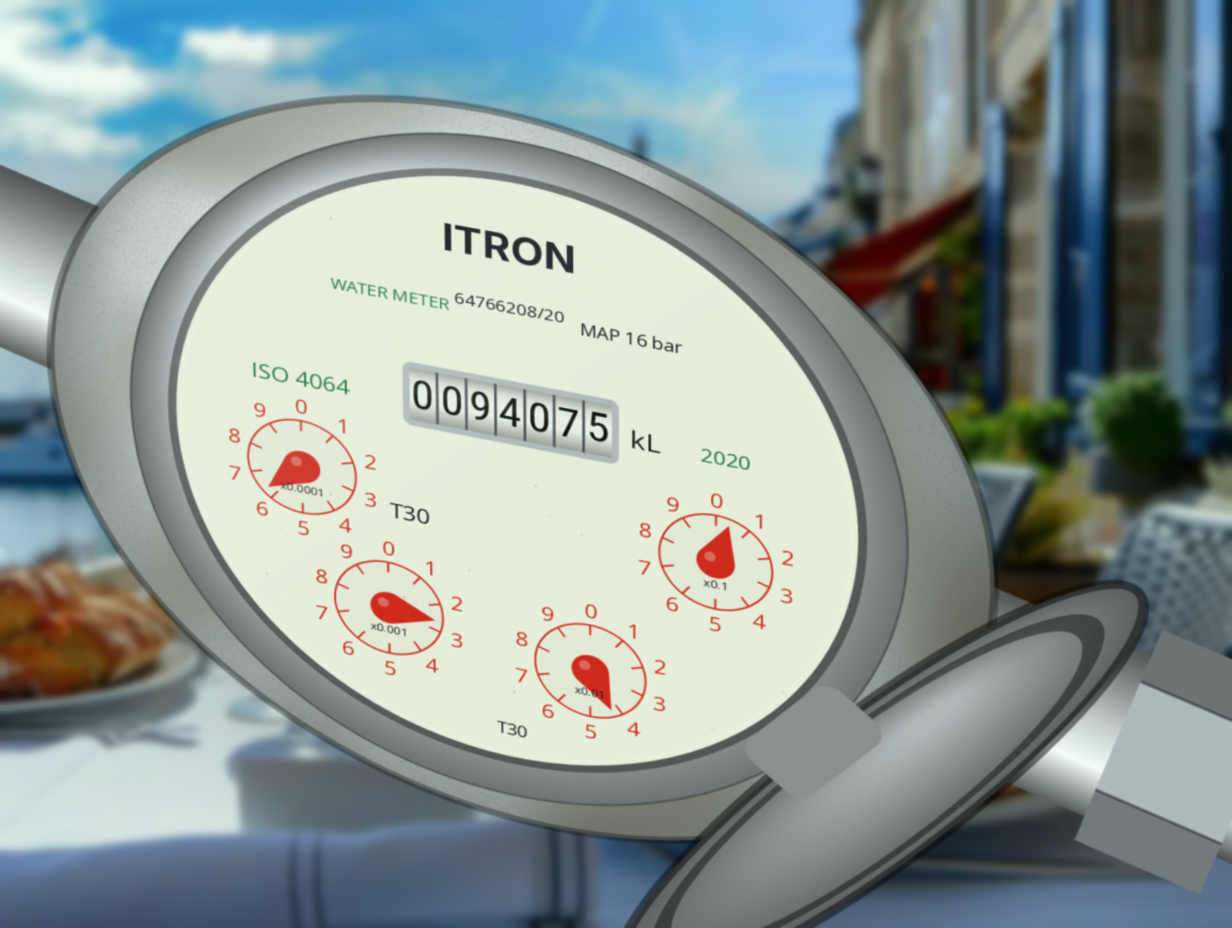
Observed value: 94075.0426 kL
